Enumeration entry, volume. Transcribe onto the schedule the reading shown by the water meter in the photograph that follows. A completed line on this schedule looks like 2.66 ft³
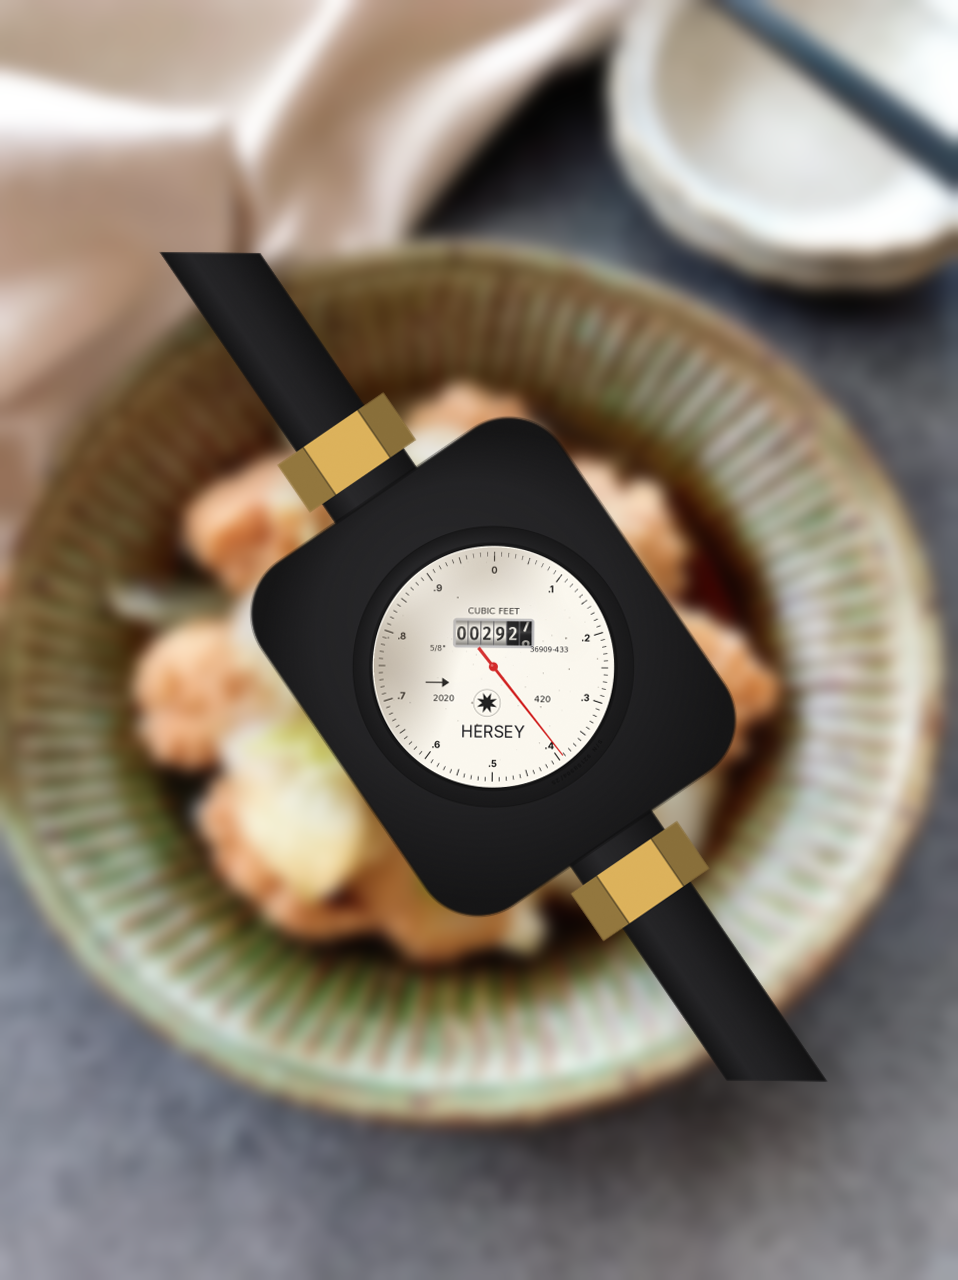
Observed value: 2927.39 ft³
